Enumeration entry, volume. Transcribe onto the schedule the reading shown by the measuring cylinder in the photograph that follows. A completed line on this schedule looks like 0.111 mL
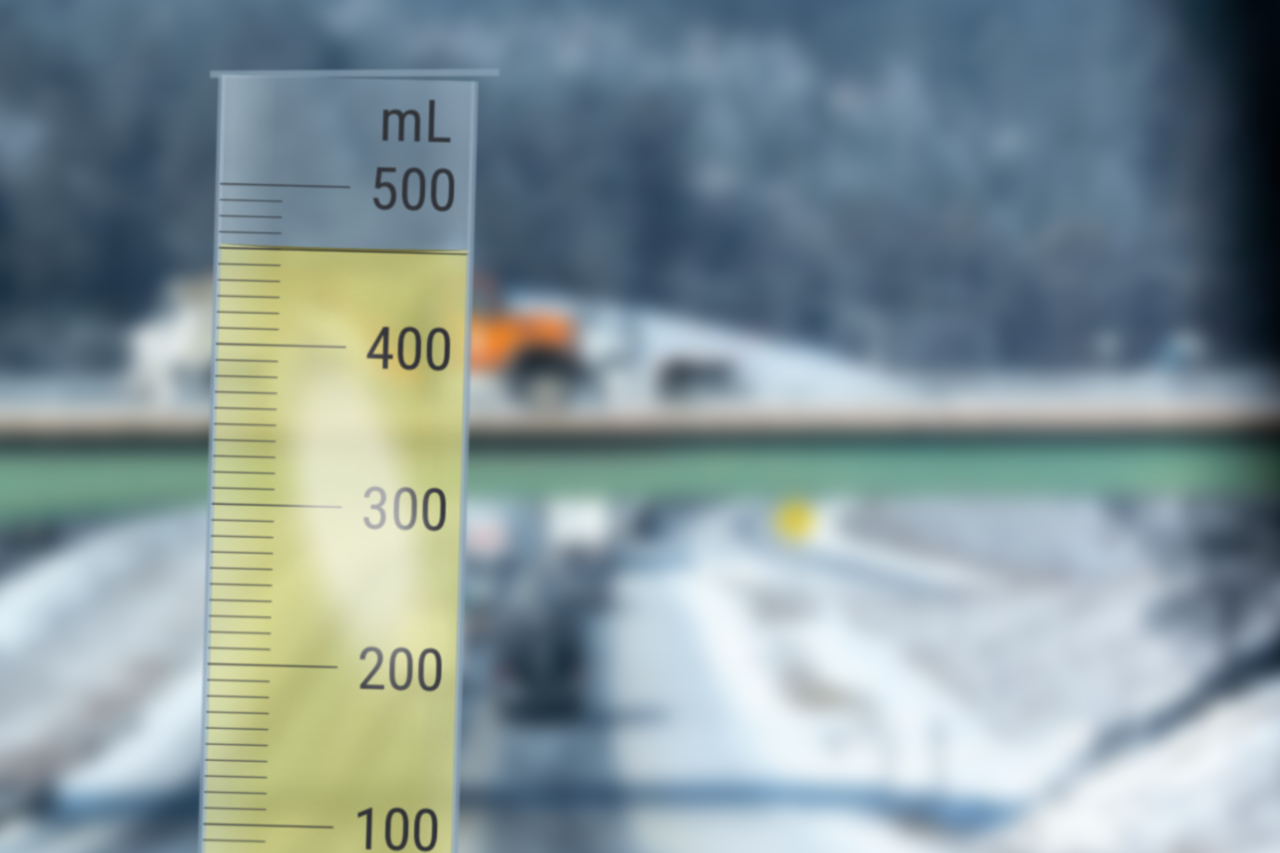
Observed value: 460 mL
